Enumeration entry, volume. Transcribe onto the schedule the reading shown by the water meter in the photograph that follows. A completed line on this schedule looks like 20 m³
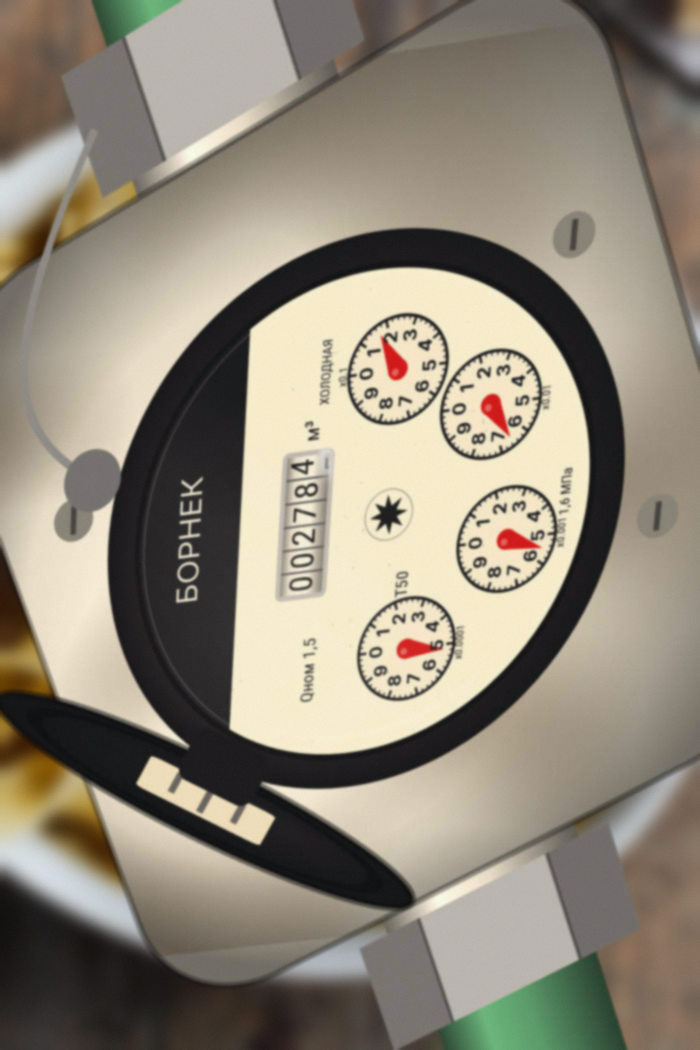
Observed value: 2784.1655 m³
